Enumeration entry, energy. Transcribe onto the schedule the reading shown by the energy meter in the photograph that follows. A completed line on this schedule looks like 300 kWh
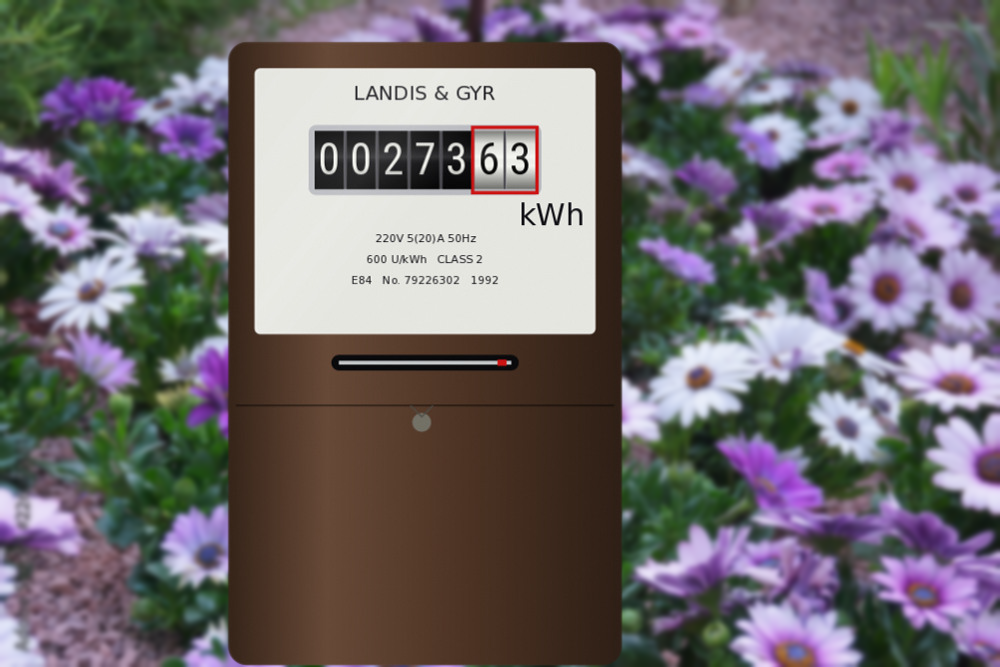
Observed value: 273.63 kWh
